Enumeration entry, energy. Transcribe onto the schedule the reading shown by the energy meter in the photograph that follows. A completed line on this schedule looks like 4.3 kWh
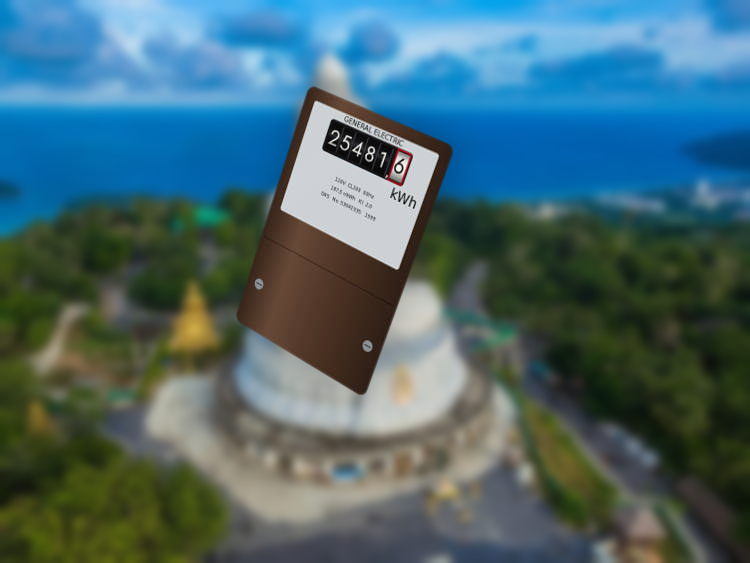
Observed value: 25481.6 kWh
